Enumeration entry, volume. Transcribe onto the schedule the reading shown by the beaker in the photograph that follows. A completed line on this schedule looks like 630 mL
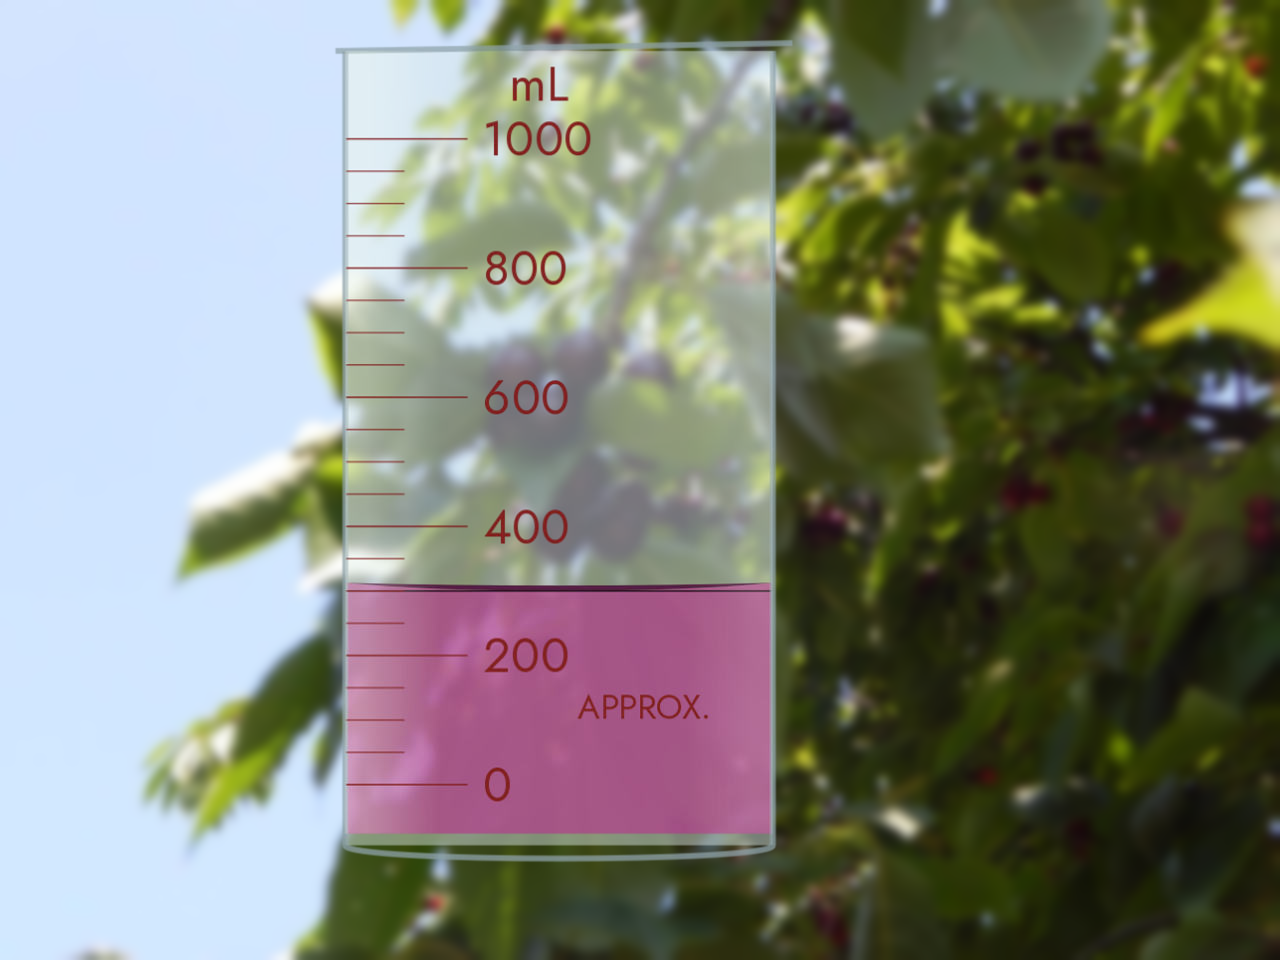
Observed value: 300 mL
